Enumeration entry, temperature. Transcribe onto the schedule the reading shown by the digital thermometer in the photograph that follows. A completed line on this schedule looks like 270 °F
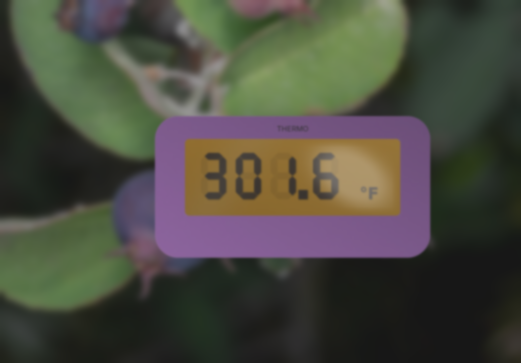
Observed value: 301.6 °F
